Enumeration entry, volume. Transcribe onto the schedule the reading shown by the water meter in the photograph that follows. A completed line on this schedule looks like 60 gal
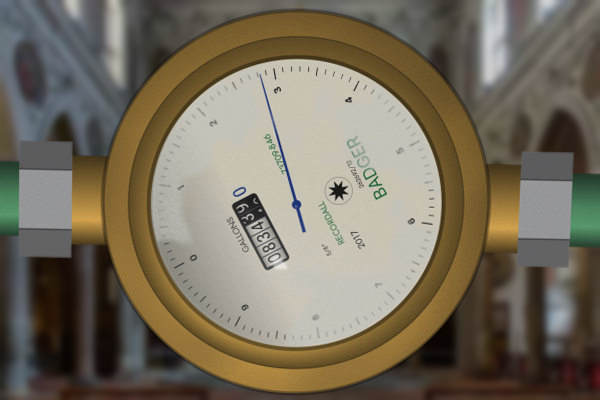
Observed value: 834392.8 gal
